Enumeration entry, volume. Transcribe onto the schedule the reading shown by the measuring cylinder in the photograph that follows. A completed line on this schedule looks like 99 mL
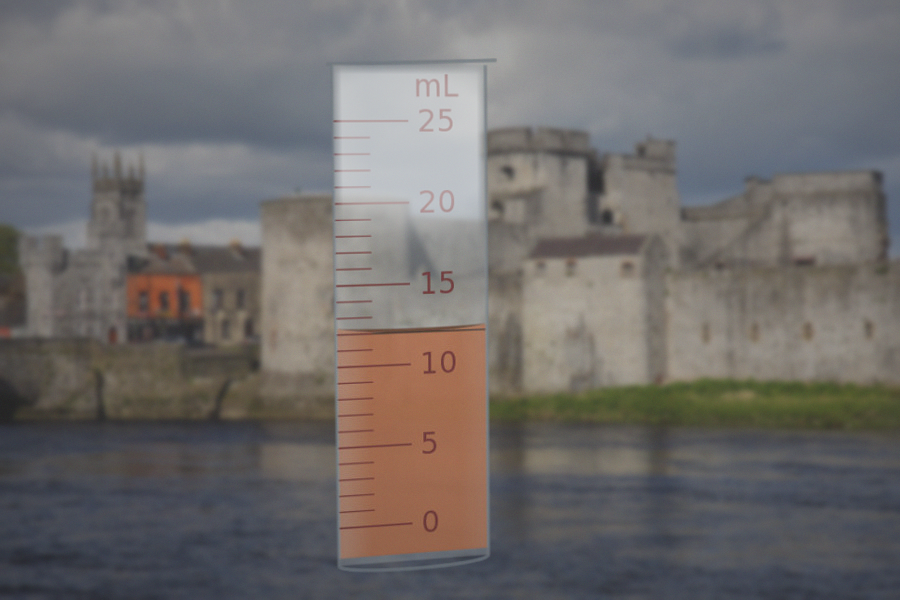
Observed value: 12 mL
